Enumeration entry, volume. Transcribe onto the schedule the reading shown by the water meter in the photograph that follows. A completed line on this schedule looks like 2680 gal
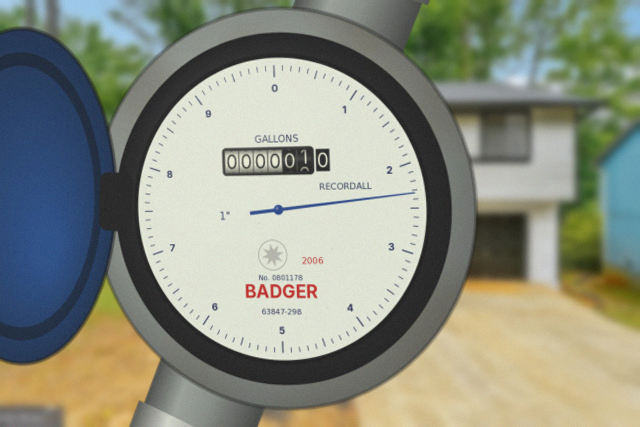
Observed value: 12.3 gal
